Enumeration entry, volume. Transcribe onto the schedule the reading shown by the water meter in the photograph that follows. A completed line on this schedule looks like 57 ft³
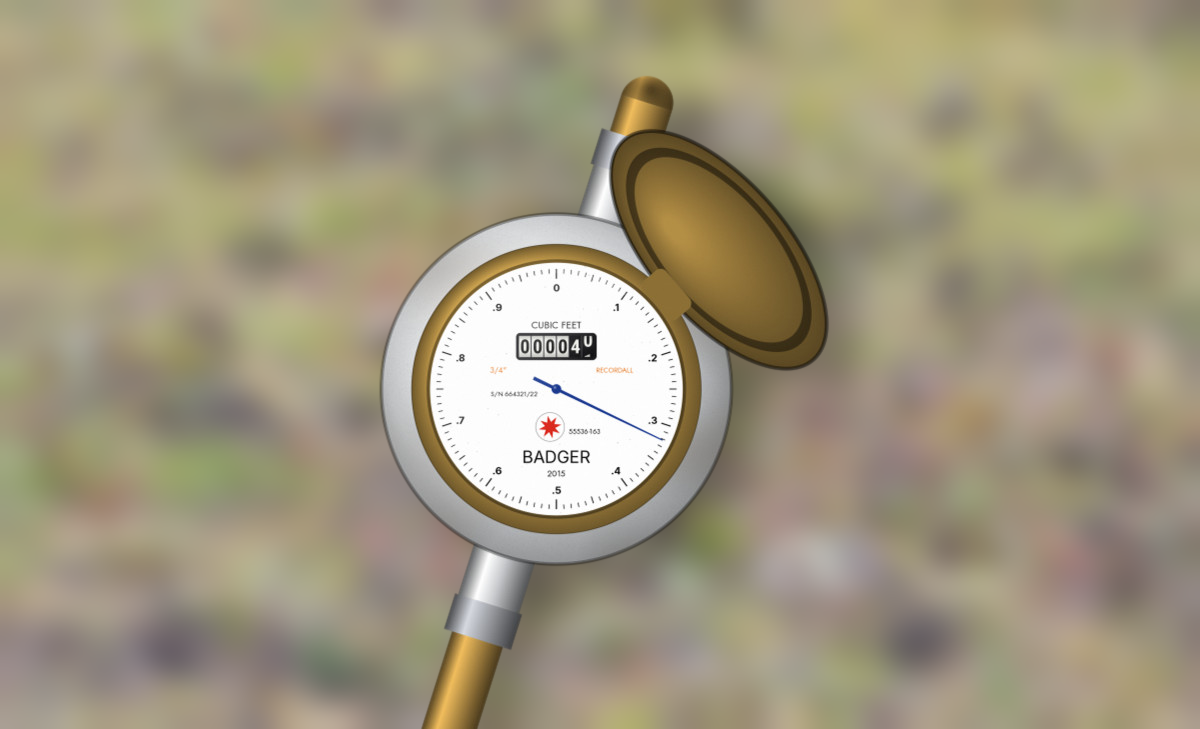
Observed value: 40.32 ft³
